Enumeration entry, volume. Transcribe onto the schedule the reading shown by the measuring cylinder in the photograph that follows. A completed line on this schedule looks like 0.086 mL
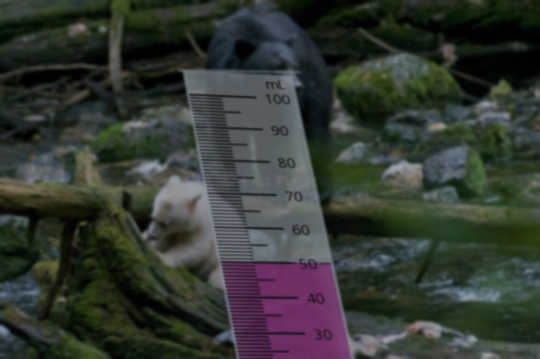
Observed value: 50 mL
